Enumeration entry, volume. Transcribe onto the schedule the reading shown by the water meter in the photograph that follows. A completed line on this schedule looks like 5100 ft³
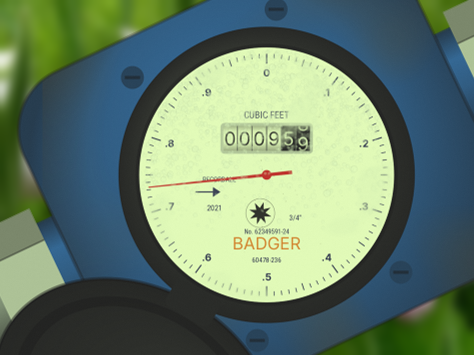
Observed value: 958.73 ft³
